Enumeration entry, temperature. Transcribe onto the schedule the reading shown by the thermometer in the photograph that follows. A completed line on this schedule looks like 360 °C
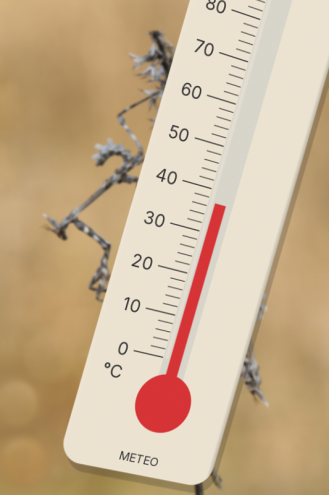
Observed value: 37 °C
